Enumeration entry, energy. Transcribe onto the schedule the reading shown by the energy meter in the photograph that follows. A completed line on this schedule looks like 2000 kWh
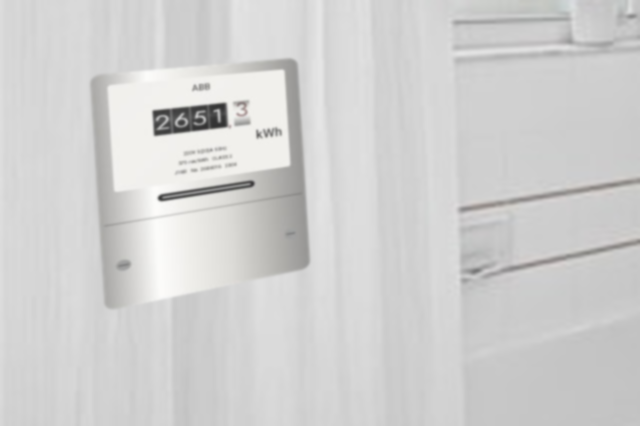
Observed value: 2651.3 kWh
